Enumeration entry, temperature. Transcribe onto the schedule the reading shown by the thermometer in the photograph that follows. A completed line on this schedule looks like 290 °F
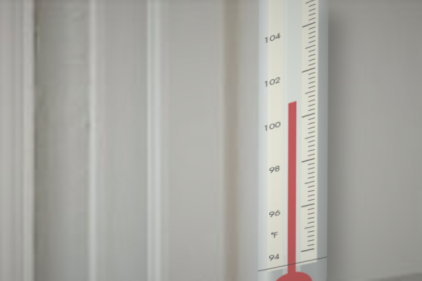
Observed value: 100.8 °F
